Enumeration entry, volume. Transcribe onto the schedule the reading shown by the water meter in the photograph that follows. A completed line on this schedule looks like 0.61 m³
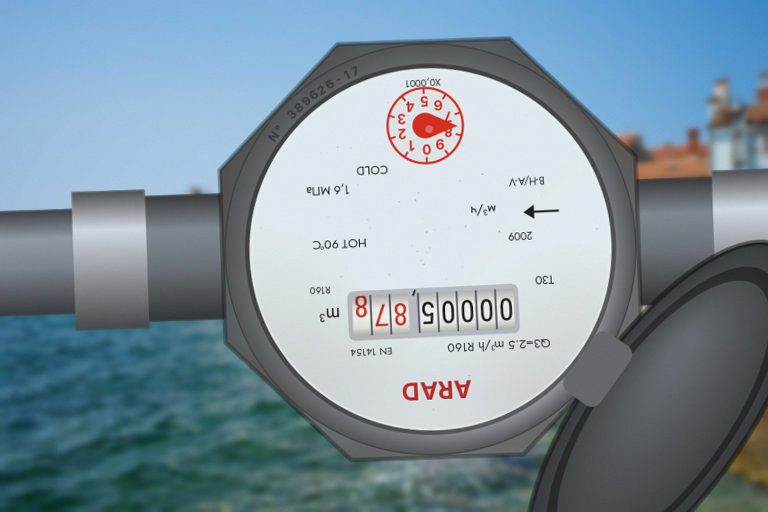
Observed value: 5.8777 m³
